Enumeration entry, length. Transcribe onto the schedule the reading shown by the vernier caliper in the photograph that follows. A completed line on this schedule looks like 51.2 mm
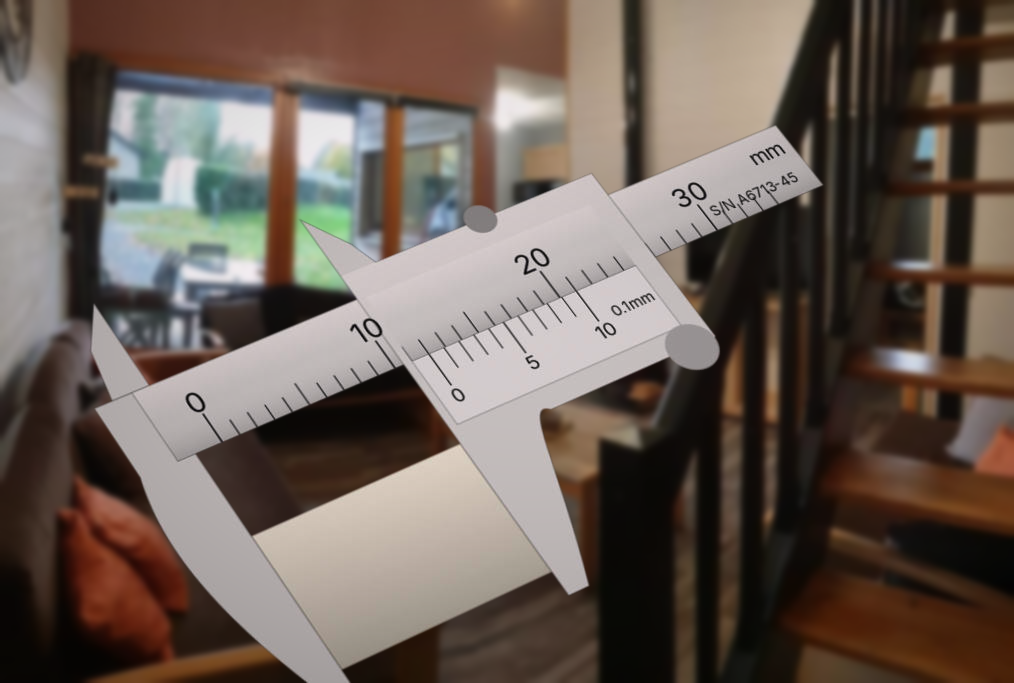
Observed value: 12.0 mm
